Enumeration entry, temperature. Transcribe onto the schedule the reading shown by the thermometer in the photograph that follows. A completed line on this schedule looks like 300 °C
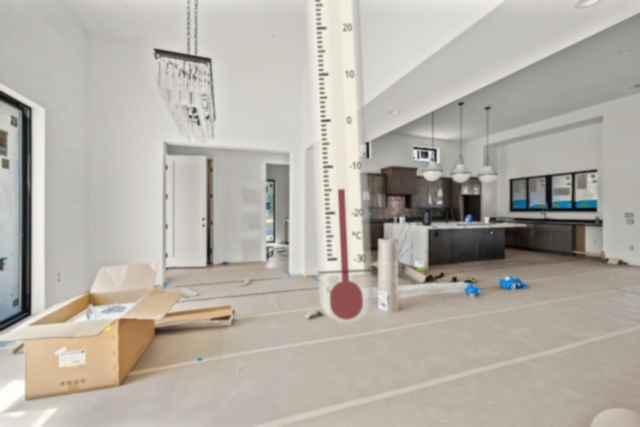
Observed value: -15 °C
